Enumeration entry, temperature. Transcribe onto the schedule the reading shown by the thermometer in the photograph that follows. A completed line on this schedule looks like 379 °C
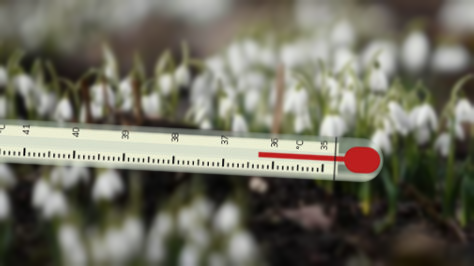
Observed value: 36.3 °C
